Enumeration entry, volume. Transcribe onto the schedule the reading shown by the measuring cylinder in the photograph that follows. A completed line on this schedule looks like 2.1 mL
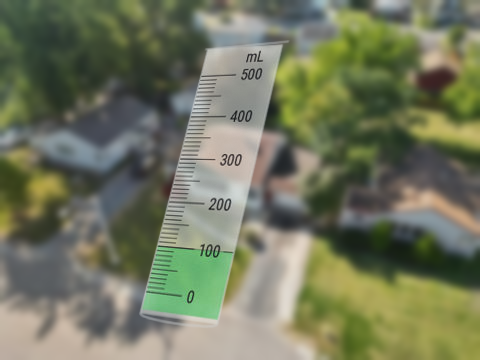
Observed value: 100 mL
